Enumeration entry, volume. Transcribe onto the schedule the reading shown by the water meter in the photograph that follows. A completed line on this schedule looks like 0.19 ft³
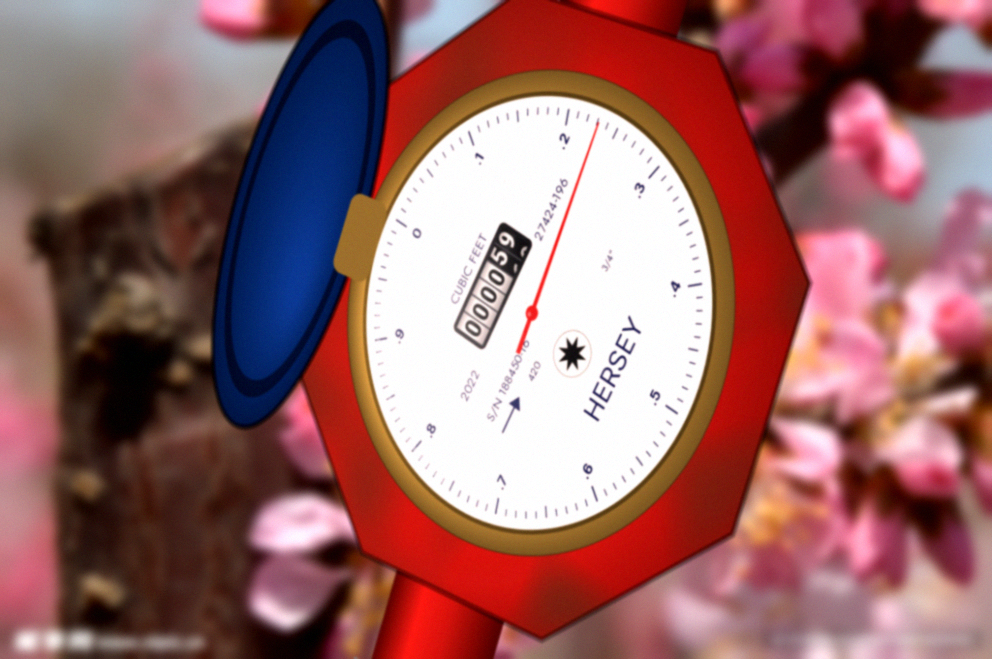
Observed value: 59.23 ft³
